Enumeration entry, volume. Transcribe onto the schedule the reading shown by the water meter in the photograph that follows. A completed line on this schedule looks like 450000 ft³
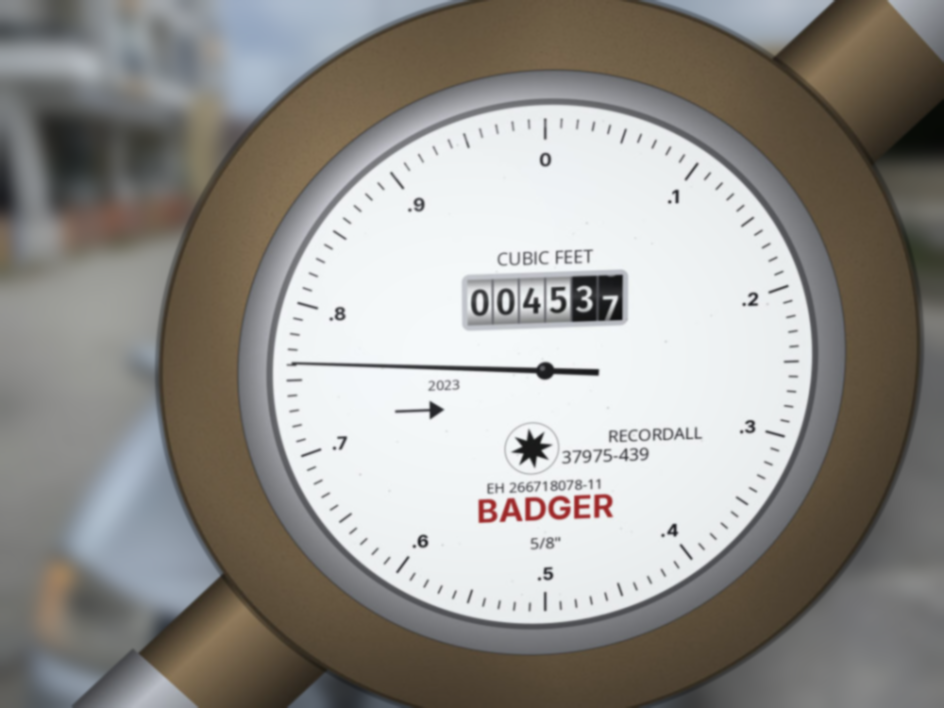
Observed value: 4536.76 ft³
